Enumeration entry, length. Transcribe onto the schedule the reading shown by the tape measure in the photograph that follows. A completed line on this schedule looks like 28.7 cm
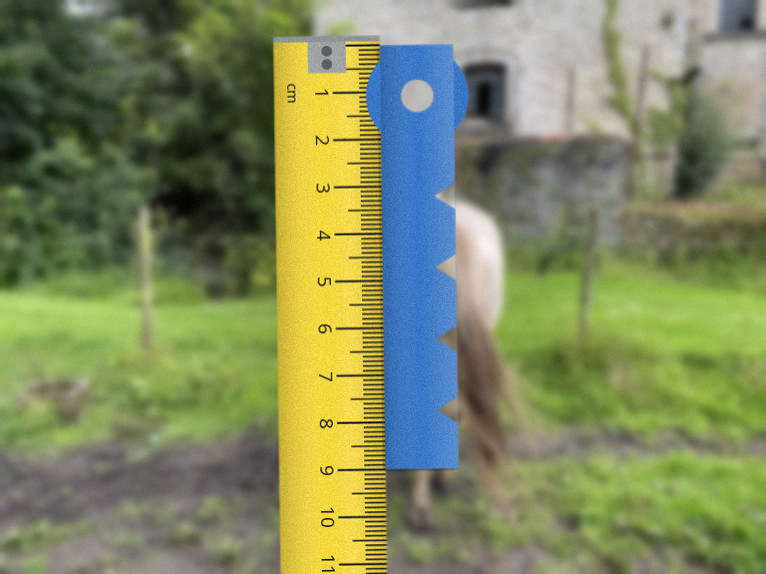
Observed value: 9 cm
